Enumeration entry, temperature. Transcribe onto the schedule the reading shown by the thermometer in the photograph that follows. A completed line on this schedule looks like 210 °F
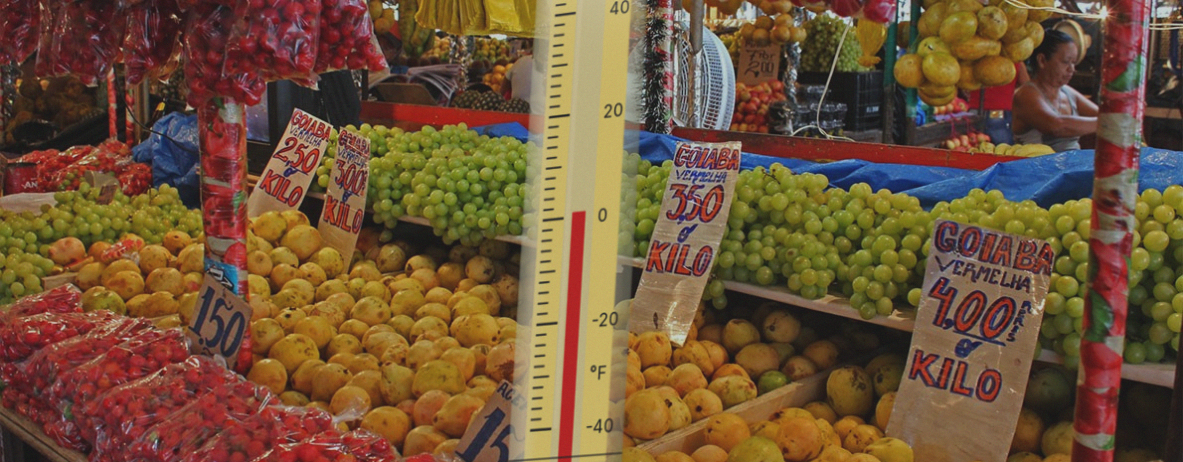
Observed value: 1 °F
